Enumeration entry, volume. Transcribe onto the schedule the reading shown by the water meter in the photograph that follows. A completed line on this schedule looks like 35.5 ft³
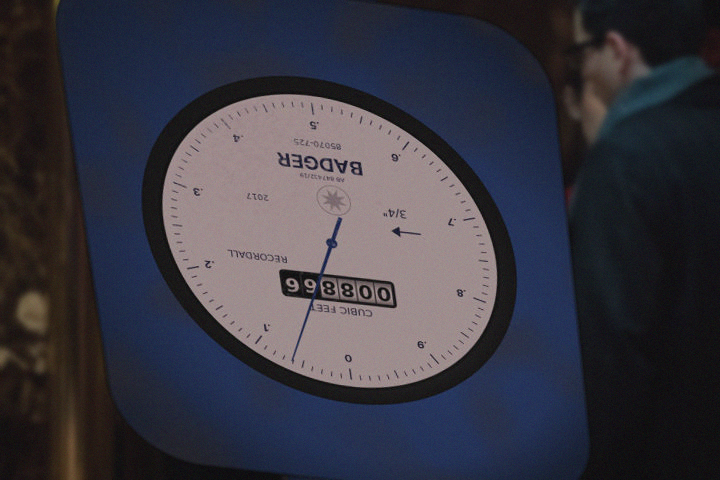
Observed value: 8866.06 ft³
